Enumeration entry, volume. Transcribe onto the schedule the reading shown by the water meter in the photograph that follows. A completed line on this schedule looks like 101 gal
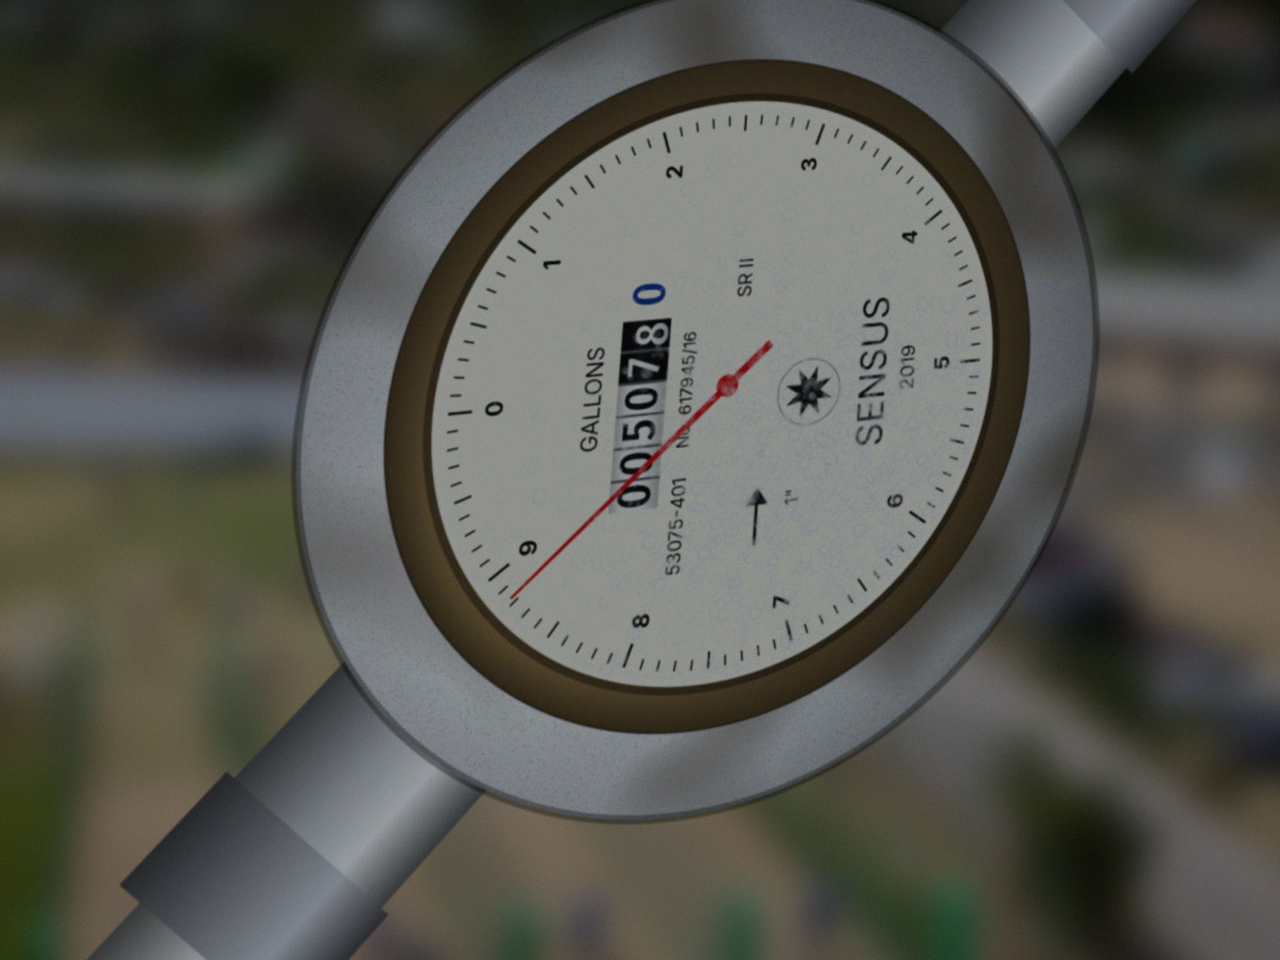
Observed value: 50778.8 gal
